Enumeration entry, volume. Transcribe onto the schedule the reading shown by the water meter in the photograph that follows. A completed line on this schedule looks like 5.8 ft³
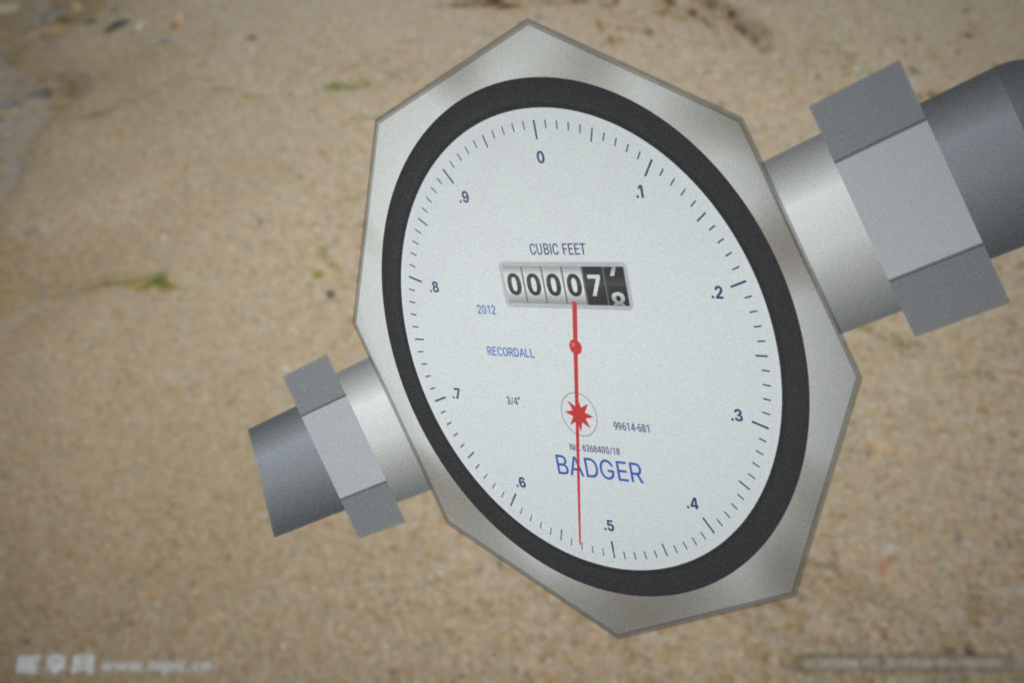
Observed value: 77.53 ft³
